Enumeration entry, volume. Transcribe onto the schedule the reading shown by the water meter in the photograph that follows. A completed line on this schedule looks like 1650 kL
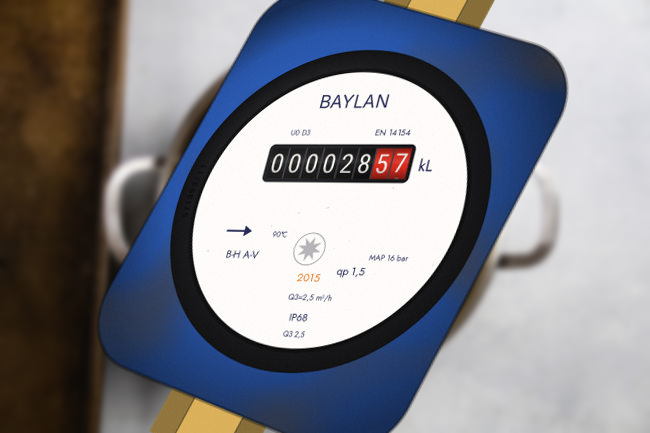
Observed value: 28.57 kL
